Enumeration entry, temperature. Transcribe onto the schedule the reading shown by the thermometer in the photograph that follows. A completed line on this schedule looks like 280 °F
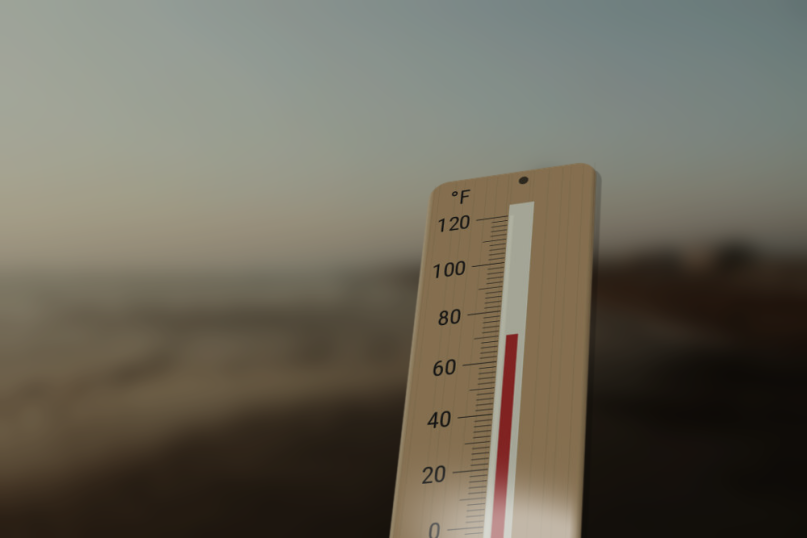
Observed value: 70 °F
